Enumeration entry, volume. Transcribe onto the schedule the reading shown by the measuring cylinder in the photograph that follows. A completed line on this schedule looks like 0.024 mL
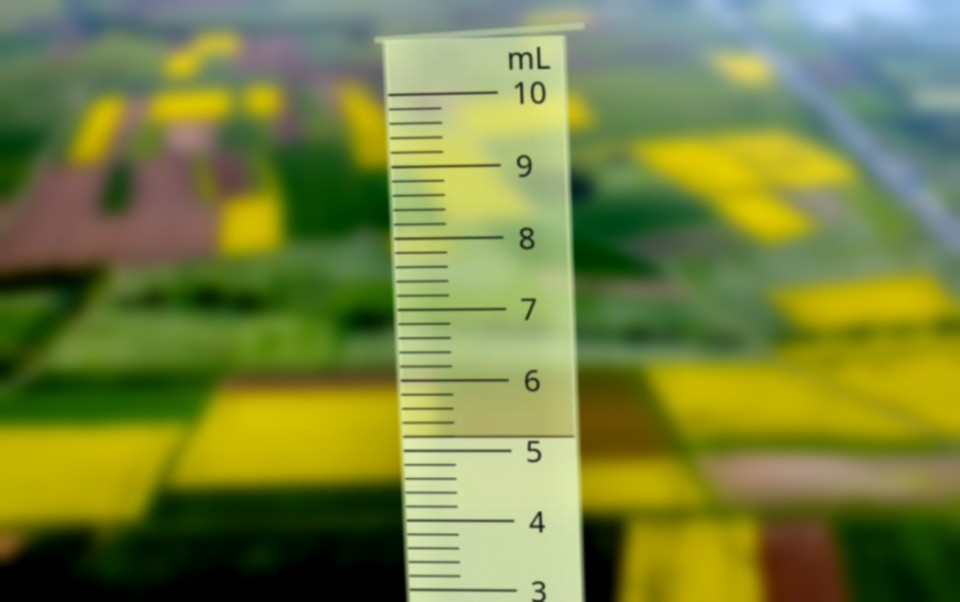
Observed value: 5.2 mL
